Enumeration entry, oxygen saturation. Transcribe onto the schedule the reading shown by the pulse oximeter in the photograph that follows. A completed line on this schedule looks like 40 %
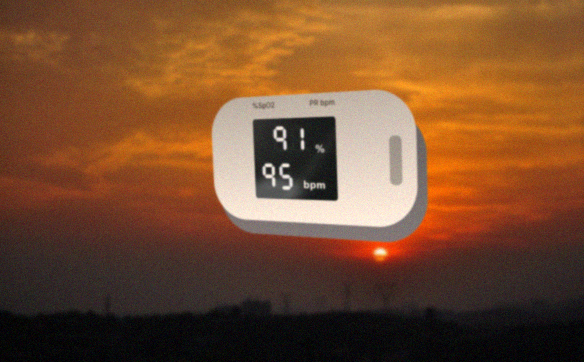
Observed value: 91 %
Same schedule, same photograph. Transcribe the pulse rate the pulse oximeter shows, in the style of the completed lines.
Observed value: 95 bpm
